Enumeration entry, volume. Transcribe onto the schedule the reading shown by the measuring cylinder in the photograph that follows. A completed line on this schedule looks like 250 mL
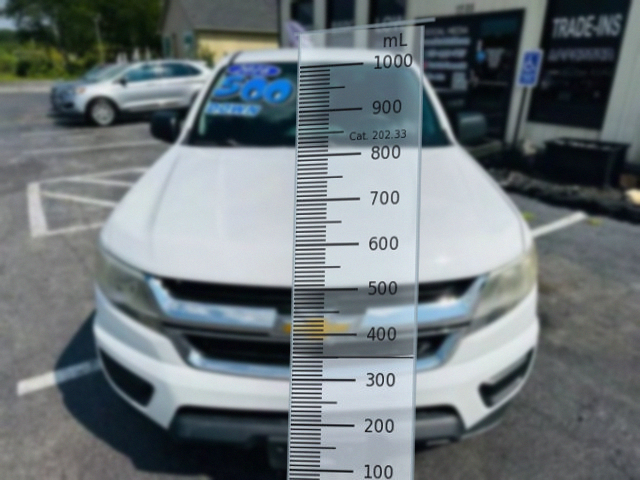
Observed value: 350 mL
